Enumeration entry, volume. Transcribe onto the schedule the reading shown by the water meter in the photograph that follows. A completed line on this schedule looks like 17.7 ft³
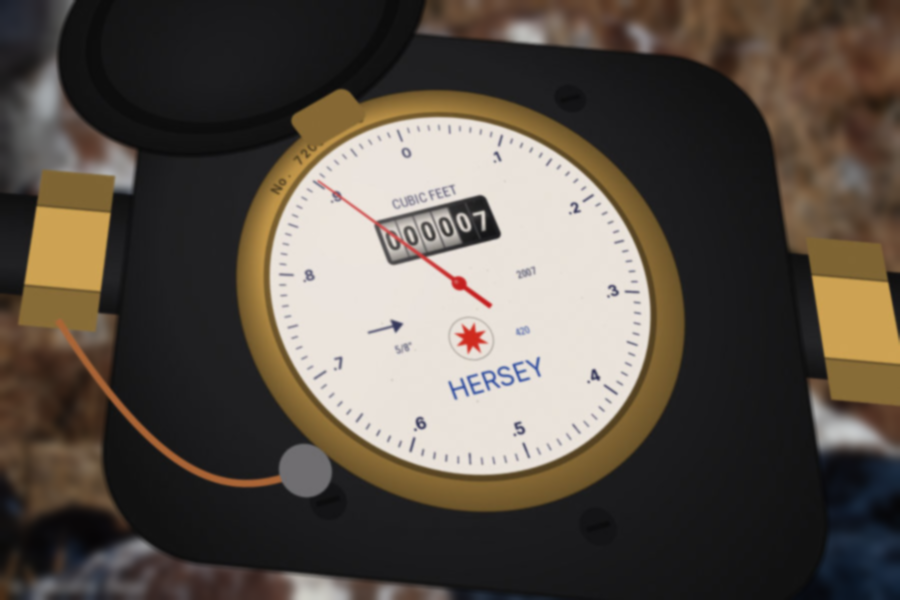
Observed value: 6.90 ft³
